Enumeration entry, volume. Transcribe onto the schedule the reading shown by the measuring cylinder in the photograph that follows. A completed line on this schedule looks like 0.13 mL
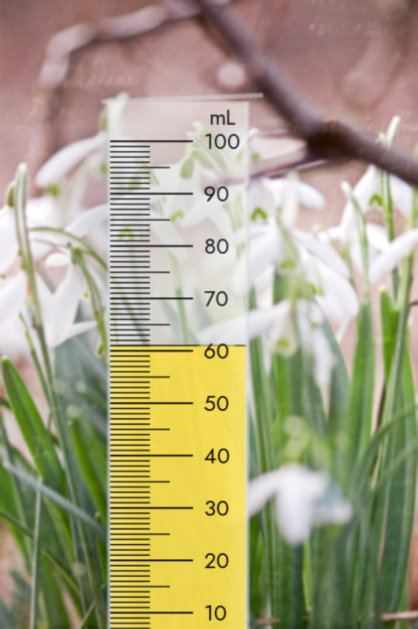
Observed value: 61 mL
